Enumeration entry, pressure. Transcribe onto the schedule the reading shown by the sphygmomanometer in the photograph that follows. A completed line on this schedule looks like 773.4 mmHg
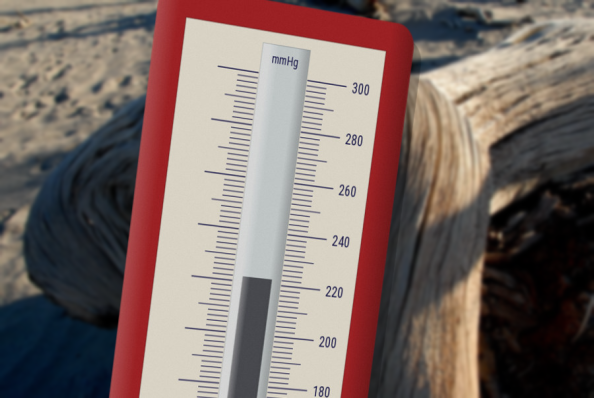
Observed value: 222 mmHg
